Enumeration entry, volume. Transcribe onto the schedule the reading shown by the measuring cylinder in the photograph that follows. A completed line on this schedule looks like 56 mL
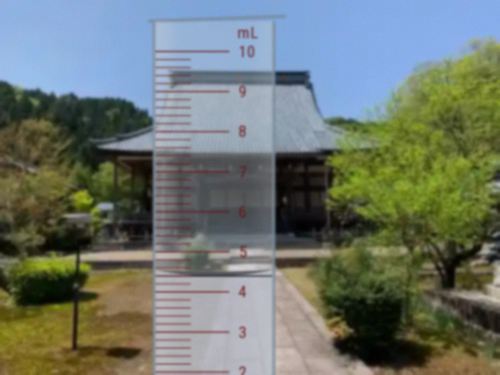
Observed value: 4.4 mL
